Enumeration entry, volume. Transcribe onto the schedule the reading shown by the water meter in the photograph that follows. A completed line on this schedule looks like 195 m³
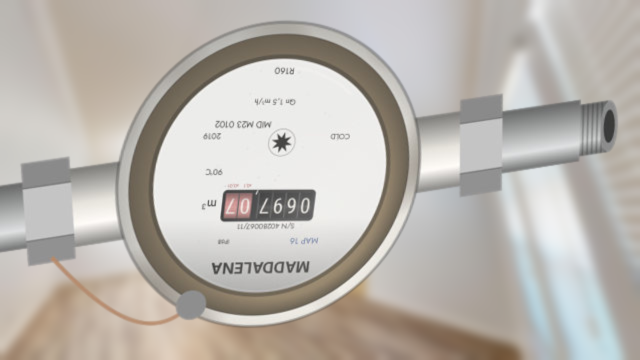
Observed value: 697.07 m³
